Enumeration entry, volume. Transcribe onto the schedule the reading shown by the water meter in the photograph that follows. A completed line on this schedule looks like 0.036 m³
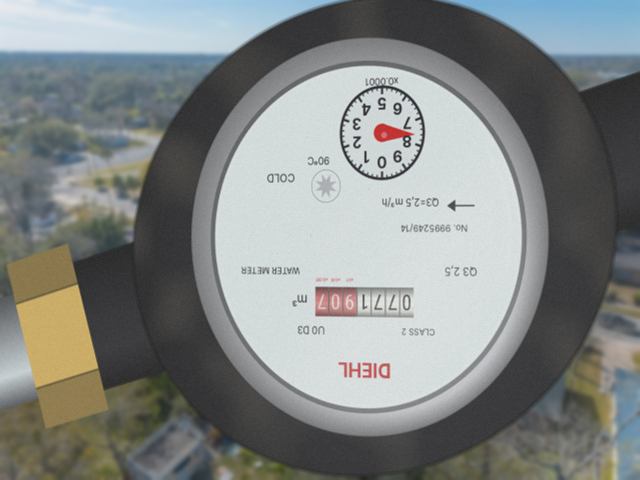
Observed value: 771.9077 m³
